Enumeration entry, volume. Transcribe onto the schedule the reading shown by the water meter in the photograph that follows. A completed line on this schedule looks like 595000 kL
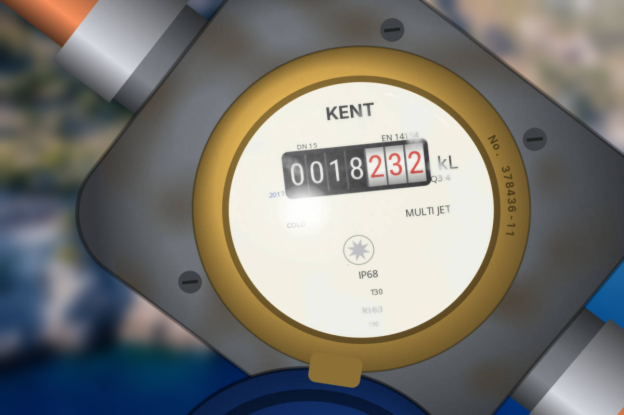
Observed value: 18.232 kL
